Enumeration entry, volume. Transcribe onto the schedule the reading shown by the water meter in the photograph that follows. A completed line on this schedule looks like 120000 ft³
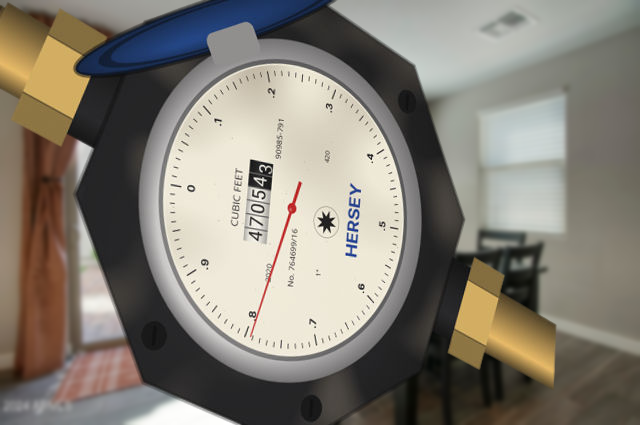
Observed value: 470542.79 ft³
